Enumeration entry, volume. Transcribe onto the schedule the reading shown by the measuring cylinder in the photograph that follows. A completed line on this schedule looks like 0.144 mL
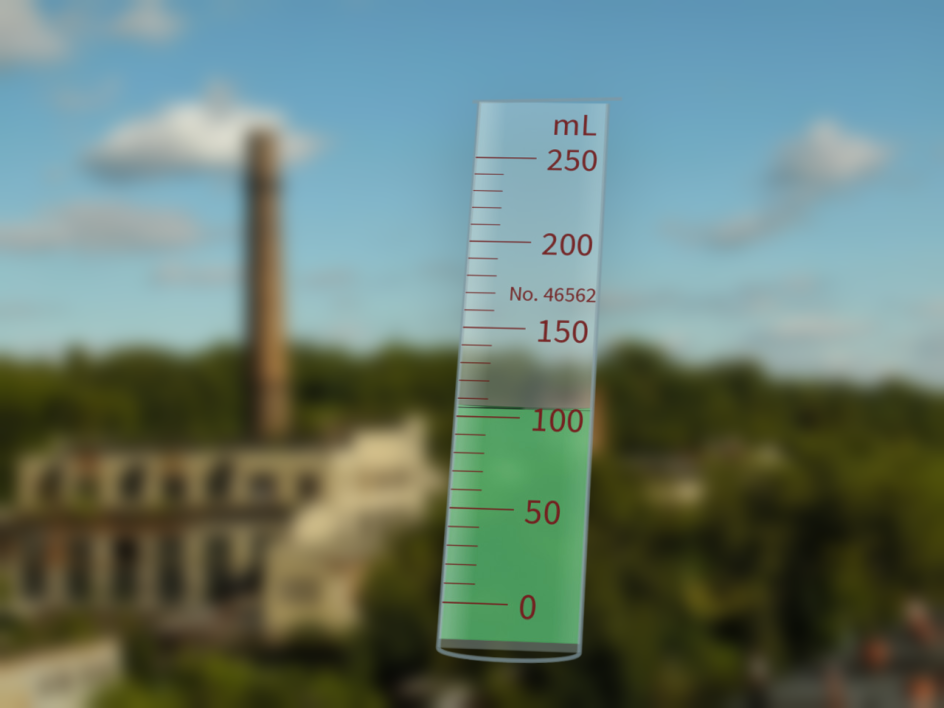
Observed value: 105 mL
